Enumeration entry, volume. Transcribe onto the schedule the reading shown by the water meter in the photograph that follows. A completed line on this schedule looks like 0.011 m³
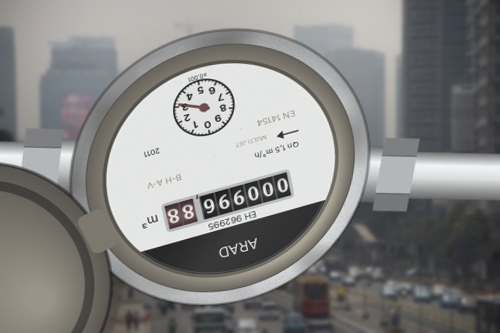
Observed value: 996.883 m³
